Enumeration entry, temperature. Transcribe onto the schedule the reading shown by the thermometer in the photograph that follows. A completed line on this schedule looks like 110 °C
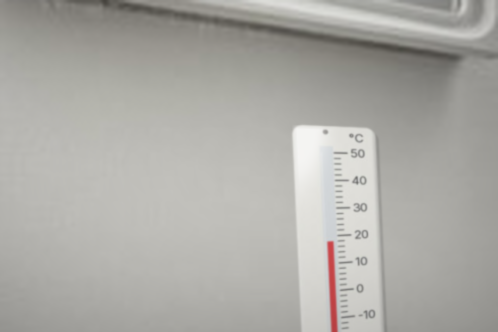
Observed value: 18 °C
